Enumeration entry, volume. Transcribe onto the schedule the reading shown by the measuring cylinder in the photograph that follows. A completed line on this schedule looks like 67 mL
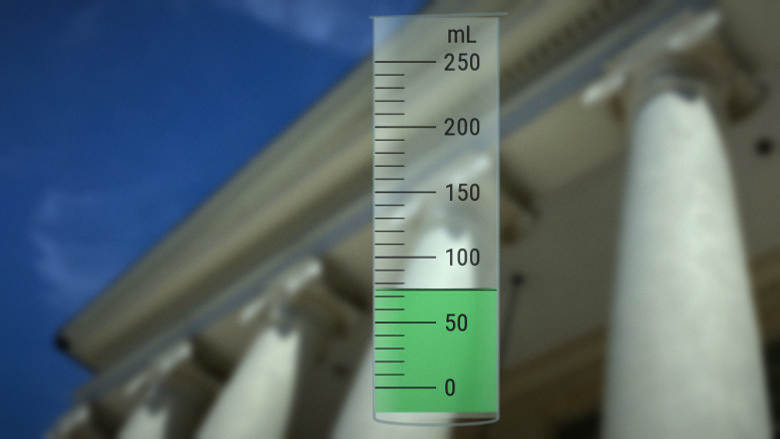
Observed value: 75 mL
